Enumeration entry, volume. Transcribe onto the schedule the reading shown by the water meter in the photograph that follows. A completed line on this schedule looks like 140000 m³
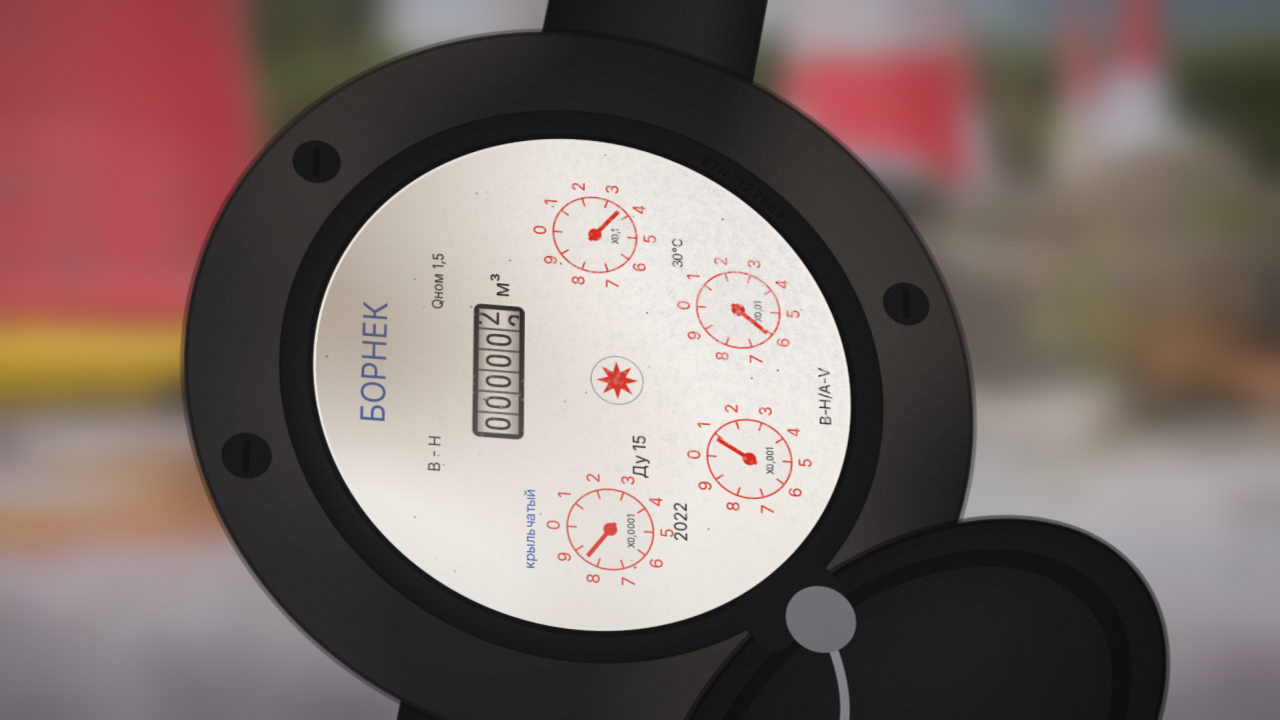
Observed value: 2.3608 m³
